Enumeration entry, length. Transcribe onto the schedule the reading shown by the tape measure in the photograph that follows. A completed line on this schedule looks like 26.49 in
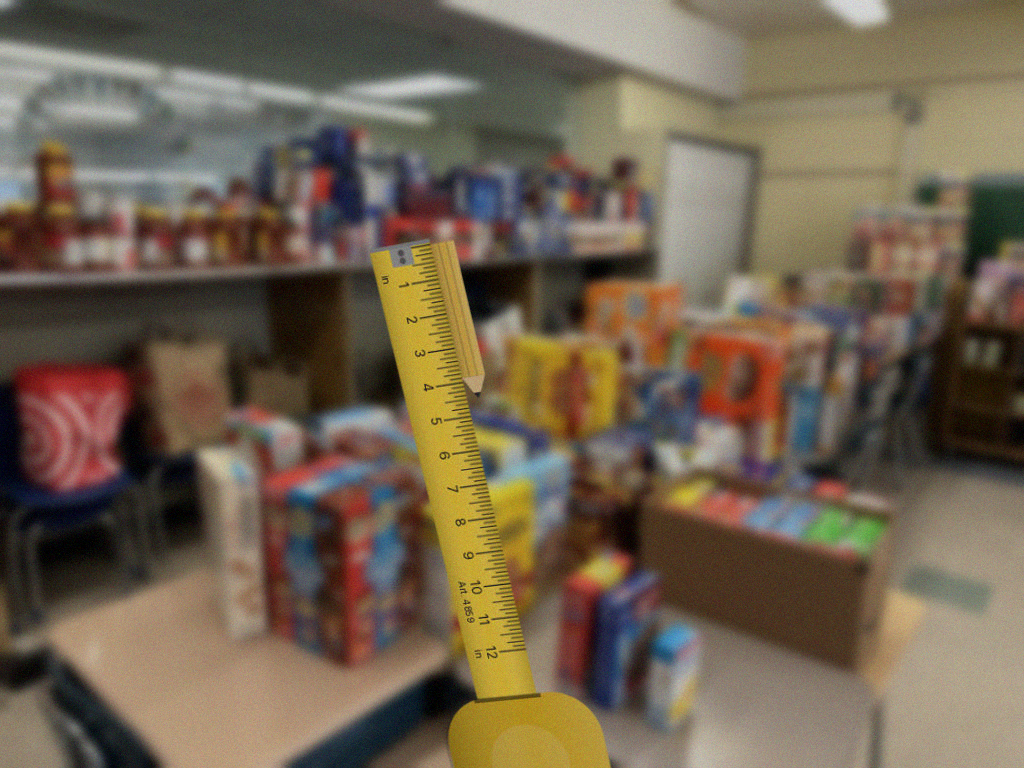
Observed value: 4.5 in
